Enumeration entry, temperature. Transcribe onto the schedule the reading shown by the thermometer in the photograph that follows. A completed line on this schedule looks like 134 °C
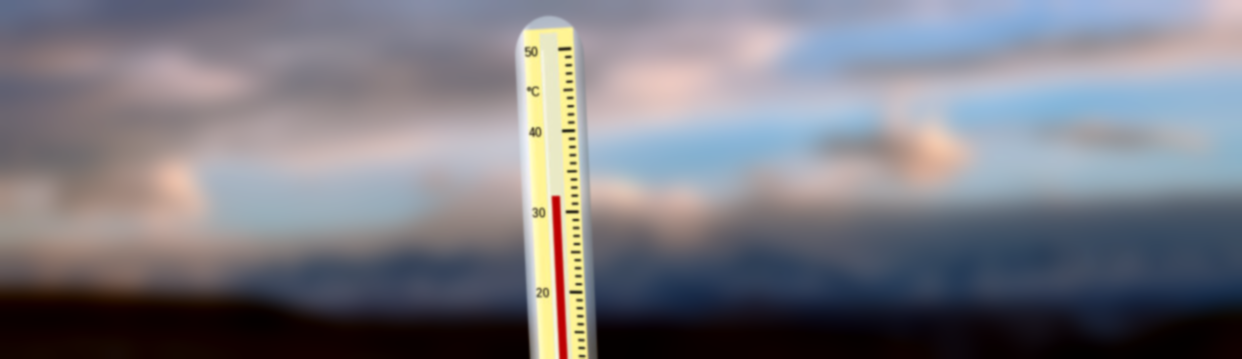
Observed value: 32 °C
